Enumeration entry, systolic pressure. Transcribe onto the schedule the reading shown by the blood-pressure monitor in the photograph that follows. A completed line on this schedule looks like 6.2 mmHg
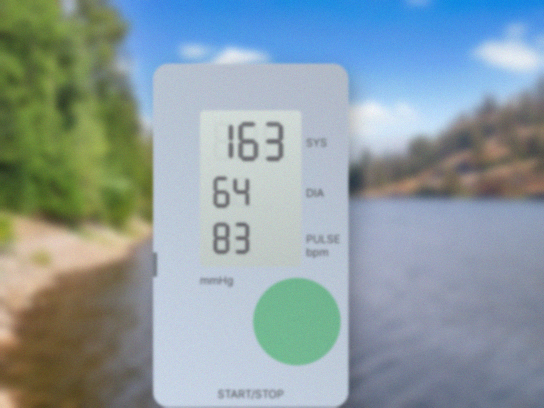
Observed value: 163 mmHg
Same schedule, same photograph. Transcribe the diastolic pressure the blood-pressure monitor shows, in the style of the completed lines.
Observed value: 64 mmHg
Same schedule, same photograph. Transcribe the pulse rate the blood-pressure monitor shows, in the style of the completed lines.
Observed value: 83 bpm
